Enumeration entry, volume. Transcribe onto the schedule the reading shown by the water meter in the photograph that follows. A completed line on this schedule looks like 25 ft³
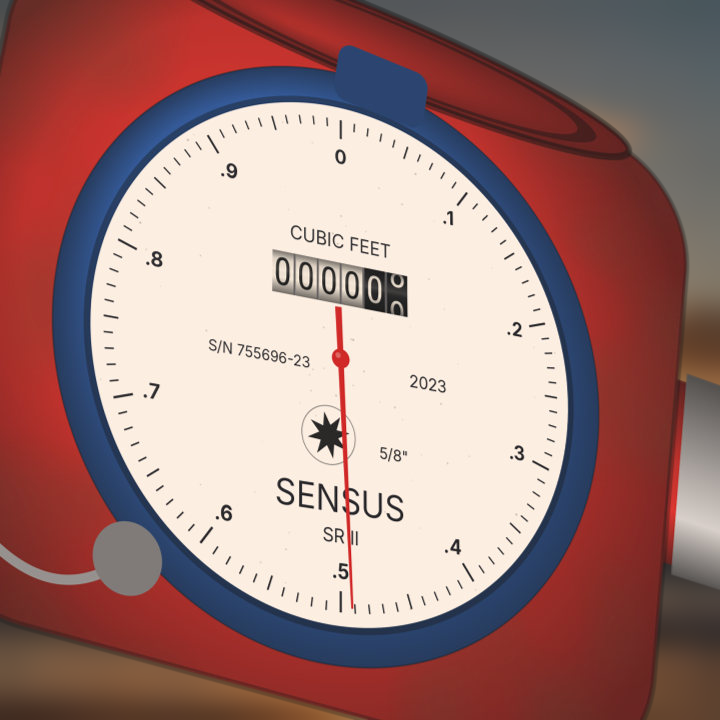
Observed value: 8.49 ft³
